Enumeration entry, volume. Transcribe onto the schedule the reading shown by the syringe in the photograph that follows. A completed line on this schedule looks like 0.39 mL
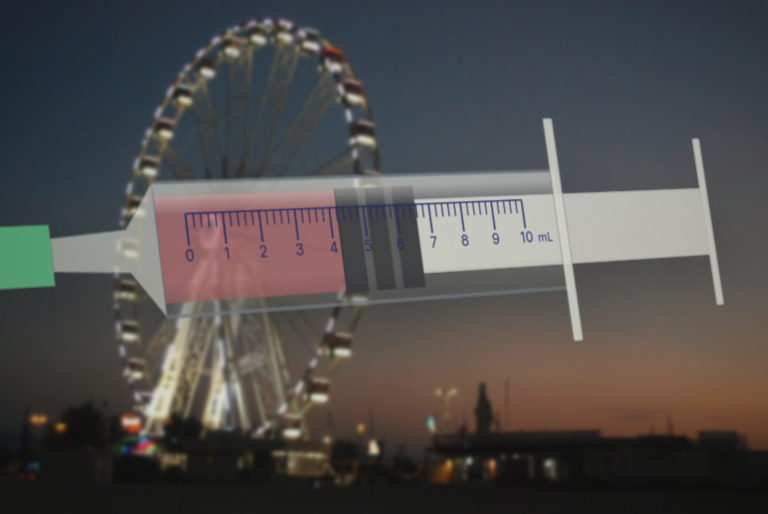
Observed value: 4.2 mL
